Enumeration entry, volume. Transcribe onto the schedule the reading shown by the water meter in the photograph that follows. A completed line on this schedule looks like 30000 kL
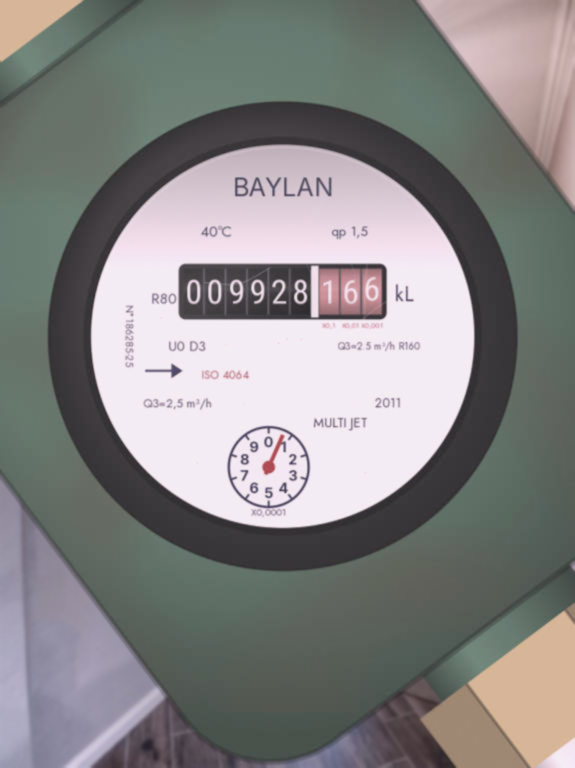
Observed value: 9928.1660 kL
